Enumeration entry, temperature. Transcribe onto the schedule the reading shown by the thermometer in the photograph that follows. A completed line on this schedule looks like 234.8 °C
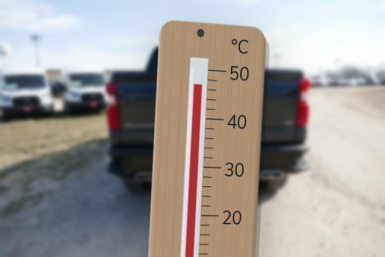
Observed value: 47 °C
